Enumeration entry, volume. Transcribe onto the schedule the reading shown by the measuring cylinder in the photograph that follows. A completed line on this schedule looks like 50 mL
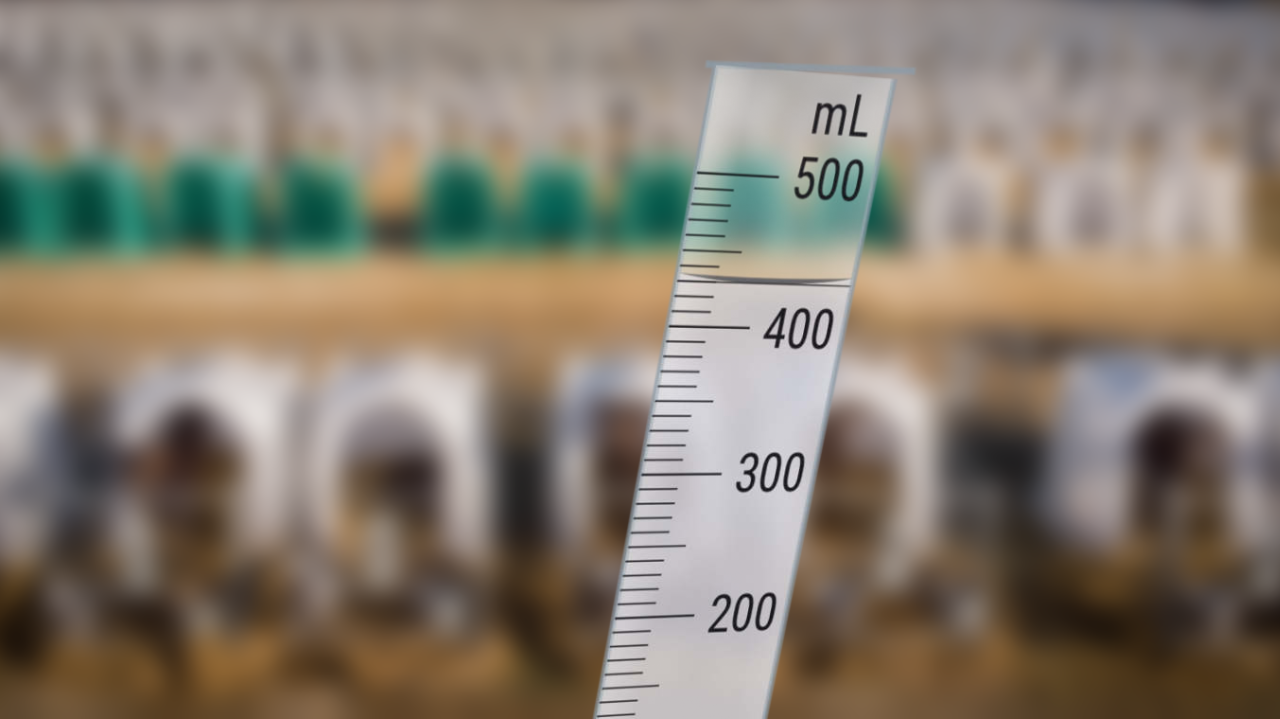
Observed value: 430 mL
